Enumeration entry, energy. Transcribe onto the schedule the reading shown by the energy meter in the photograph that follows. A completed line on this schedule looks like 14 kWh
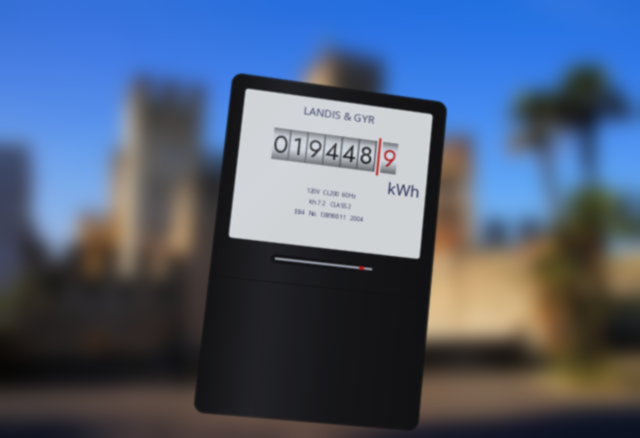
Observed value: 19448.9 kWh
